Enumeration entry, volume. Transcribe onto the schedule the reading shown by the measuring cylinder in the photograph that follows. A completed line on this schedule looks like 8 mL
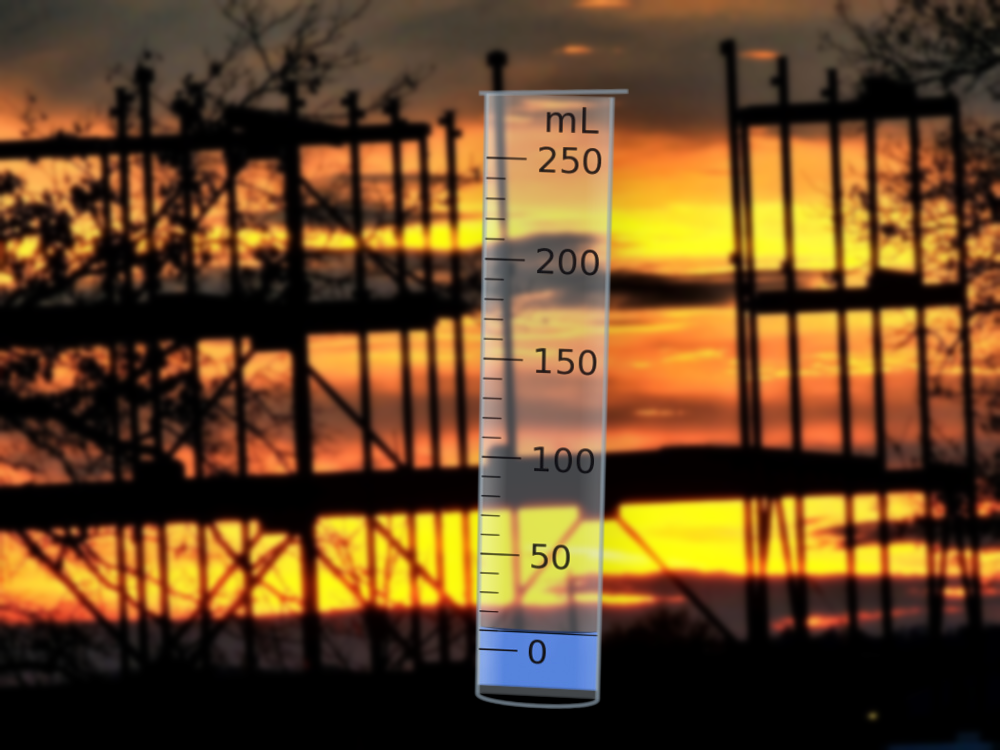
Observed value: 10 mL
